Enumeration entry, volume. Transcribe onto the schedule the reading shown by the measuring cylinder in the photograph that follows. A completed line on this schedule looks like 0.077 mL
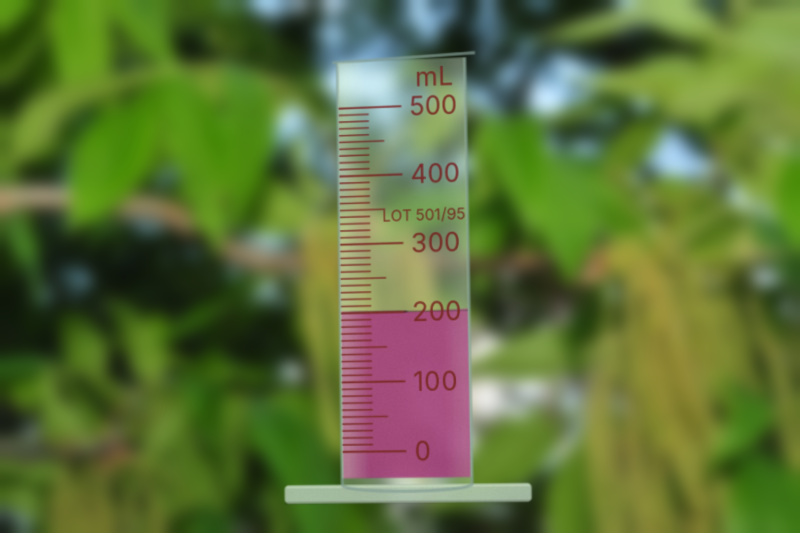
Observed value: 200 mL
